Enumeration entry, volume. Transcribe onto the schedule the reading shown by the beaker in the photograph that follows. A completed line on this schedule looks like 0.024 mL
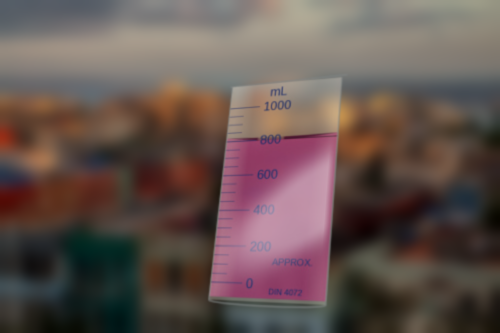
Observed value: 800 mL
